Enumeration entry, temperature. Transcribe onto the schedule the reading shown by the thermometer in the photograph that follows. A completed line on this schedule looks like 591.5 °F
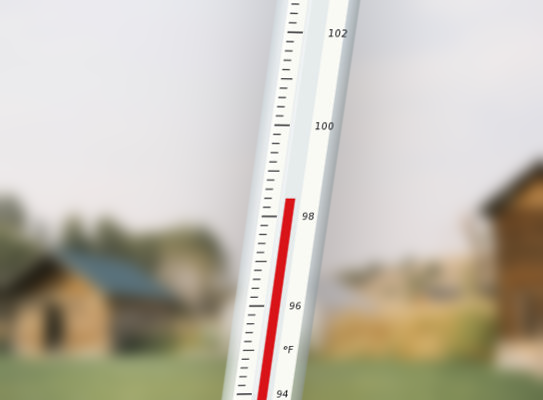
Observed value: 98.4 °F
